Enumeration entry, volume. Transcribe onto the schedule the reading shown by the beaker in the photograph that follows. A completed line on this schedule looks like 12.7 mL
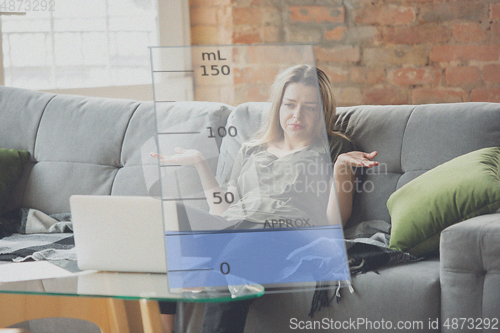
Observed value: 25 mL
